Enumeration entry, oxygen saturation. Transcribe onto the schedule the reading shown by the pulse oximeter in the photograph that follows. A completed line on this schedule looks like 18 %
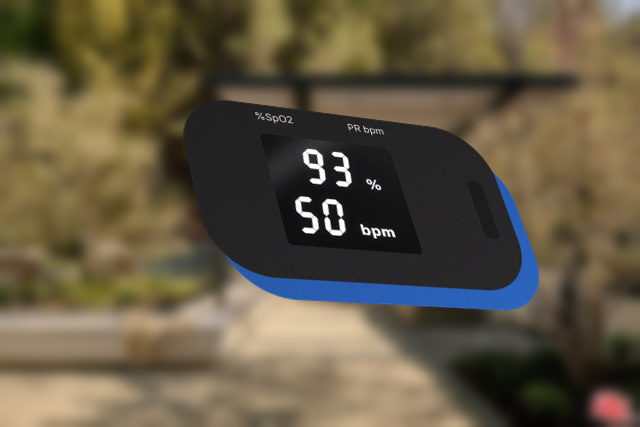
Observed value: 93 %
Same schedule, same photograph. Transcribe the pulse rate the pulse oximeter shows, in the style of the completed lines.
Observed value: 50 bpm
